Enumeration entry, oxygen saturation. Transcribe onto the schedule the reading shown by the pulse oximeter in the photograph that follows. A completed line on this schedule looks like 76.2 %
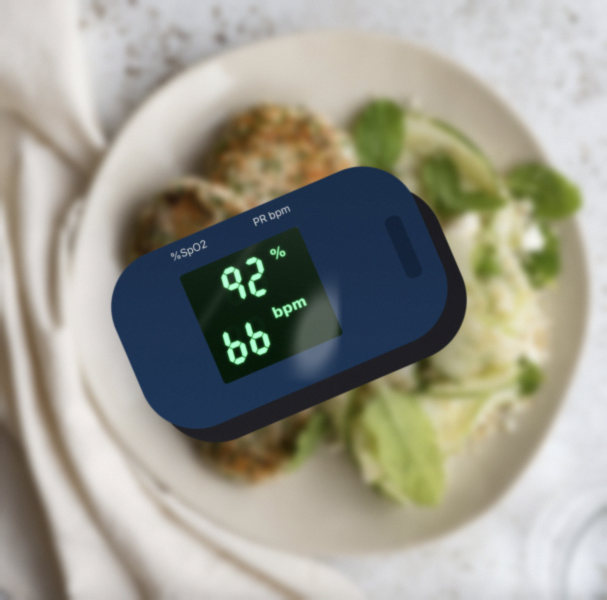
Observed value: 92 %
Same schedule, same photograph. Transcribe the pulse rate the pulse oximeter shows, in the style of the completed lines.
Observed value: 66 bpm
